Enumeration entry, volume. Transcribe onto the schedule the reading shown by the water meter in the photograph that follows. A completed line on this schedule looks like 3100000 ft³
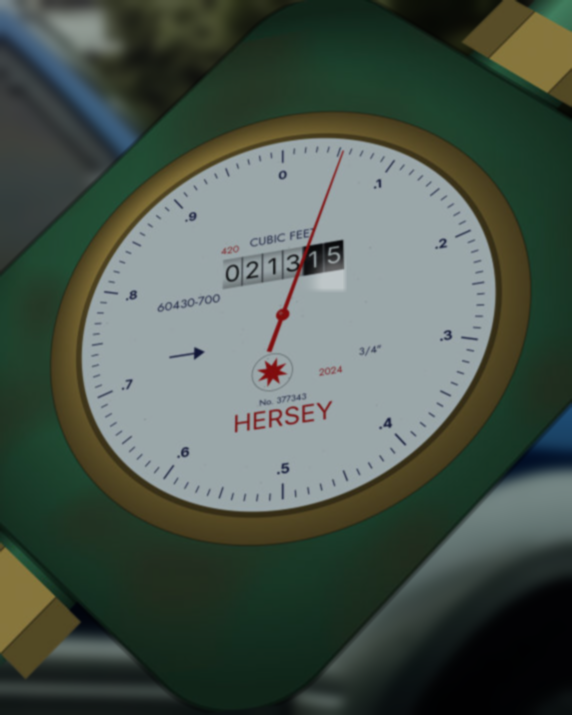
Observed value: 21315.05 ft³
